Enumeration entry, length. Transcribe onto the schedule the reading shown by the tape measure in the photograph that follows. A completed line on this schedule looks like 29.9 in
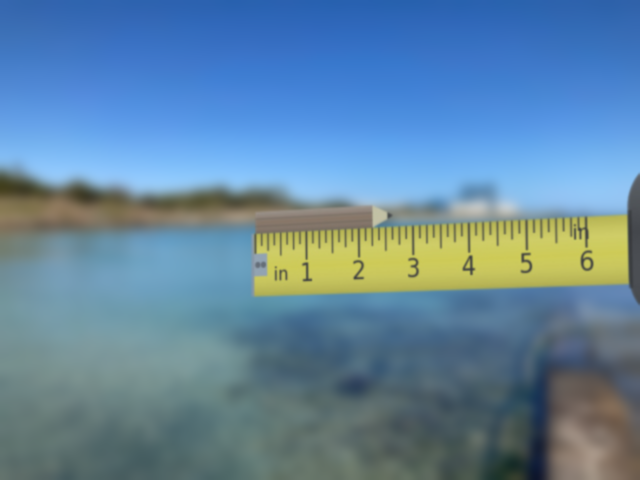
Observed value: 2.625 in
